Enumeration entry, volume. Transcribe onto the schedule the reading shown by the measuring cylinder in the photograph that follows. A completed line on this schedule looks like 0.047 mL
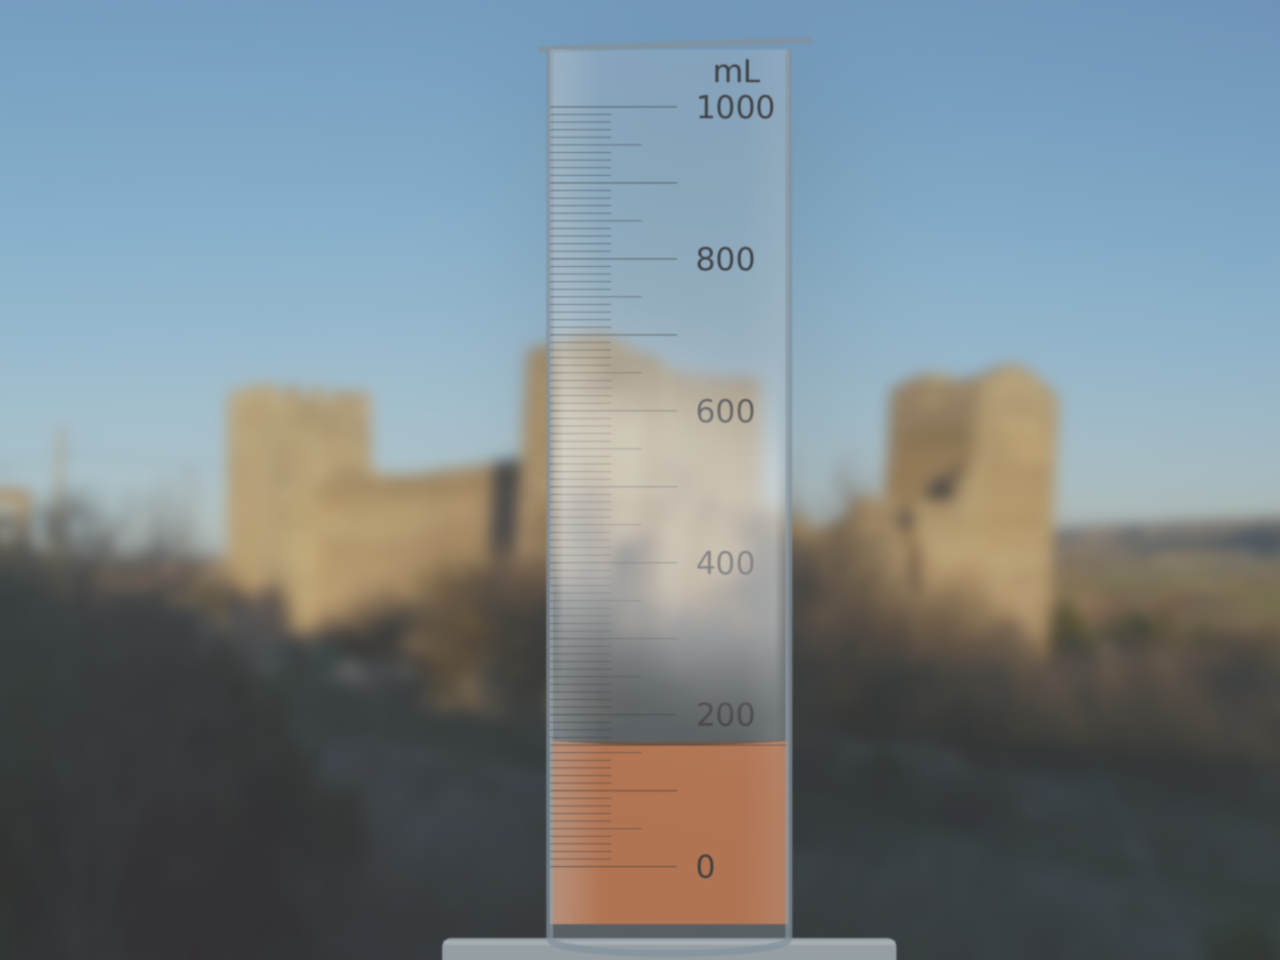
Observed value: 160 mL
